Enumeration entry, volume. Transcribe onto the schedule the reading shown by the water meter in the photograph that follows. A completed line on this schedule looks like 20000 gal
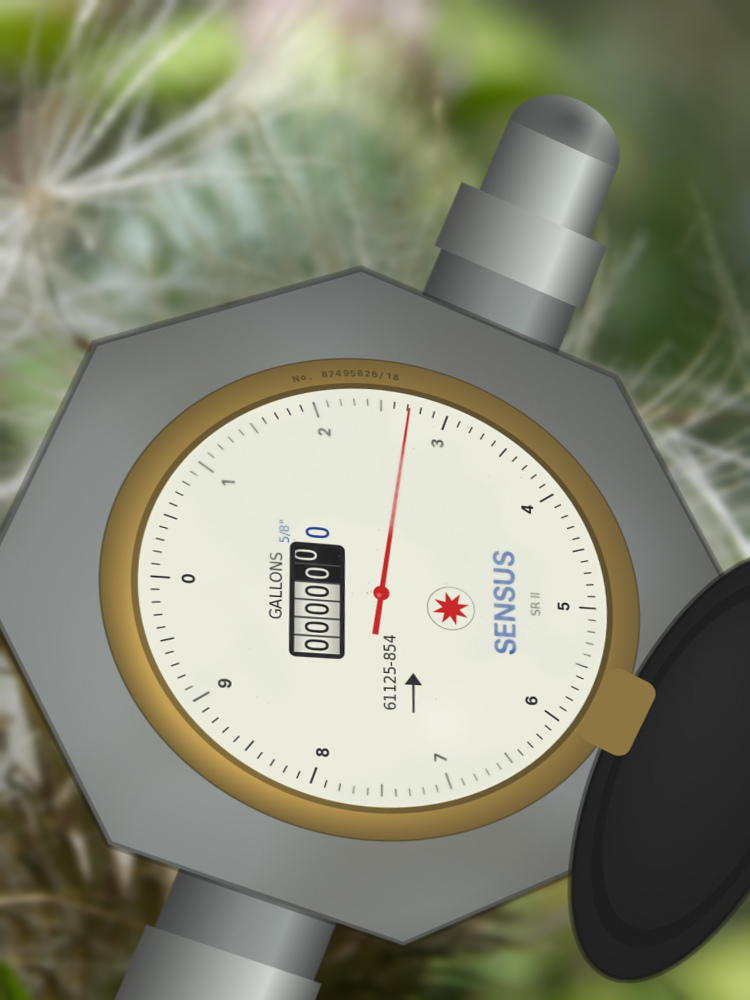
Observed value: 2.7 gal
